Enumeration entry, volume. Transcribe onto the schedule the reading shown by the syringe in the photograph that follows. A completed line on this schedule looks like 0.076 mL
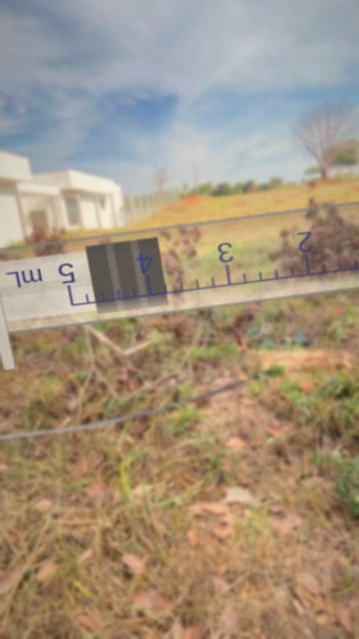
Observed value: 3.8 mL
